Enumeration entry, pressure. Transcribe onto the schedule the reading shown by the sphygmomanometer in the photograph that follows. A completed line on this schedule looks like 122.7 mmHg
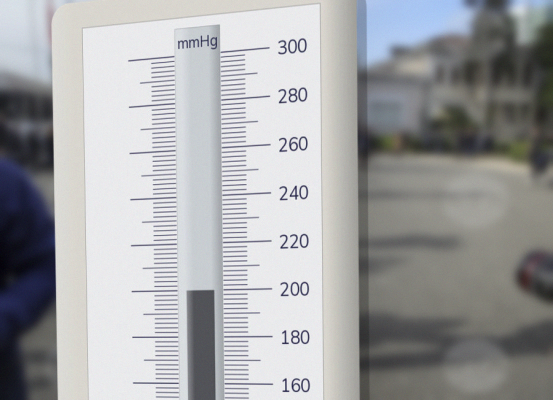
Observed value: 200 mmHg
